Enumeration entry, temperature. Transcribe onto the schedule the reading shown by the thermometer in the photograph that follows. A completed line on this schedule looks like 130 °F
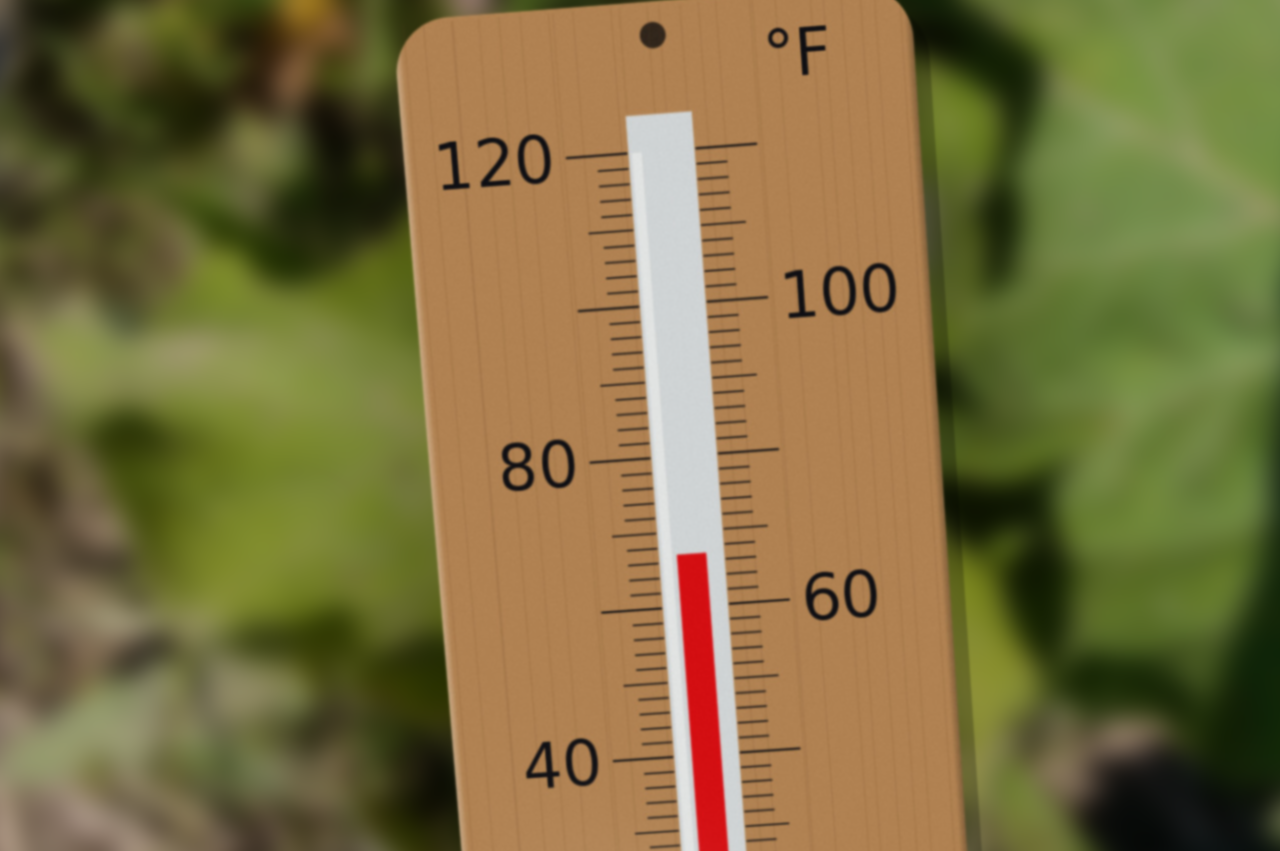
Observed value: 67 °F
